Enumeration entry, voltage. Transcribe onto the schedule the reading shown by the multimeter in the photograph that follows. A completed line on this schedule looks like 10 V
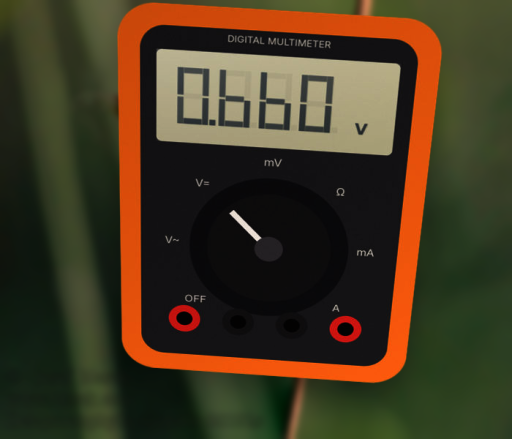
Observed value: 0.660 V
